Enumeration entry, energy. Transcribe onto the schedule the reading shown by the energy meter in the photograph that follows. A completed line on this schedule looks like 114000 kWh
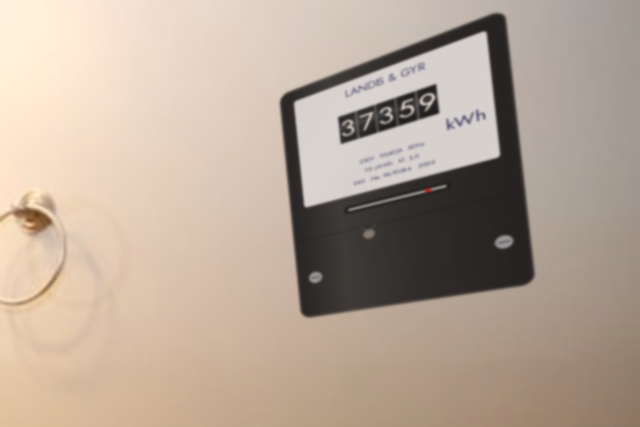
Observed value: 37359 kWh
